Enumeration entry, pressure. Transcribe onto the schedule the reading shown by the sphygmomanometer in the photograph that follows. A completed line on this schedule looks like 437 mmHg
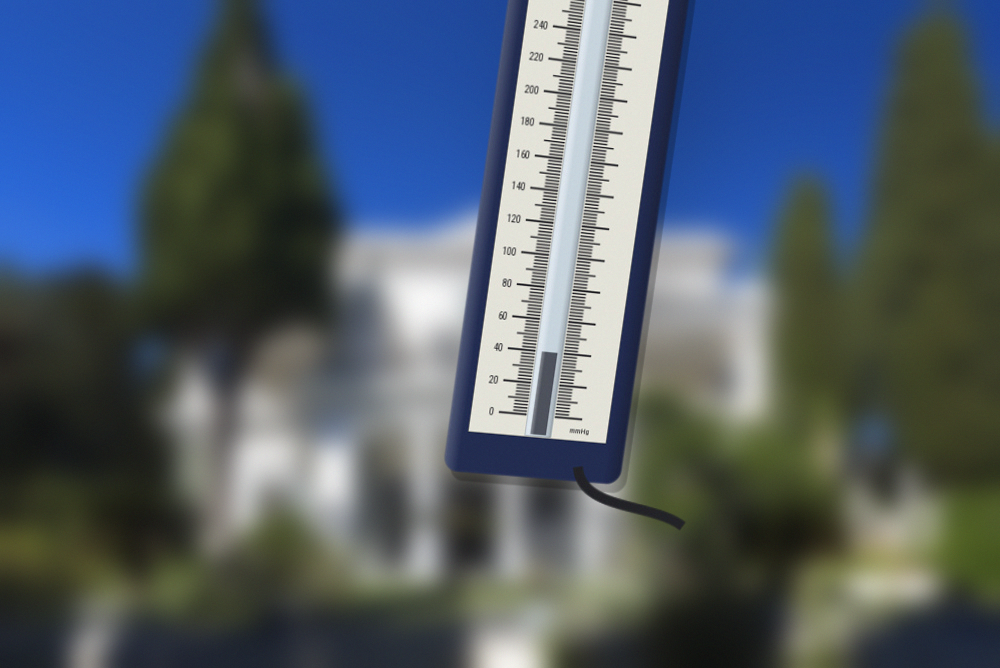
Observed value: 40 mmHg
